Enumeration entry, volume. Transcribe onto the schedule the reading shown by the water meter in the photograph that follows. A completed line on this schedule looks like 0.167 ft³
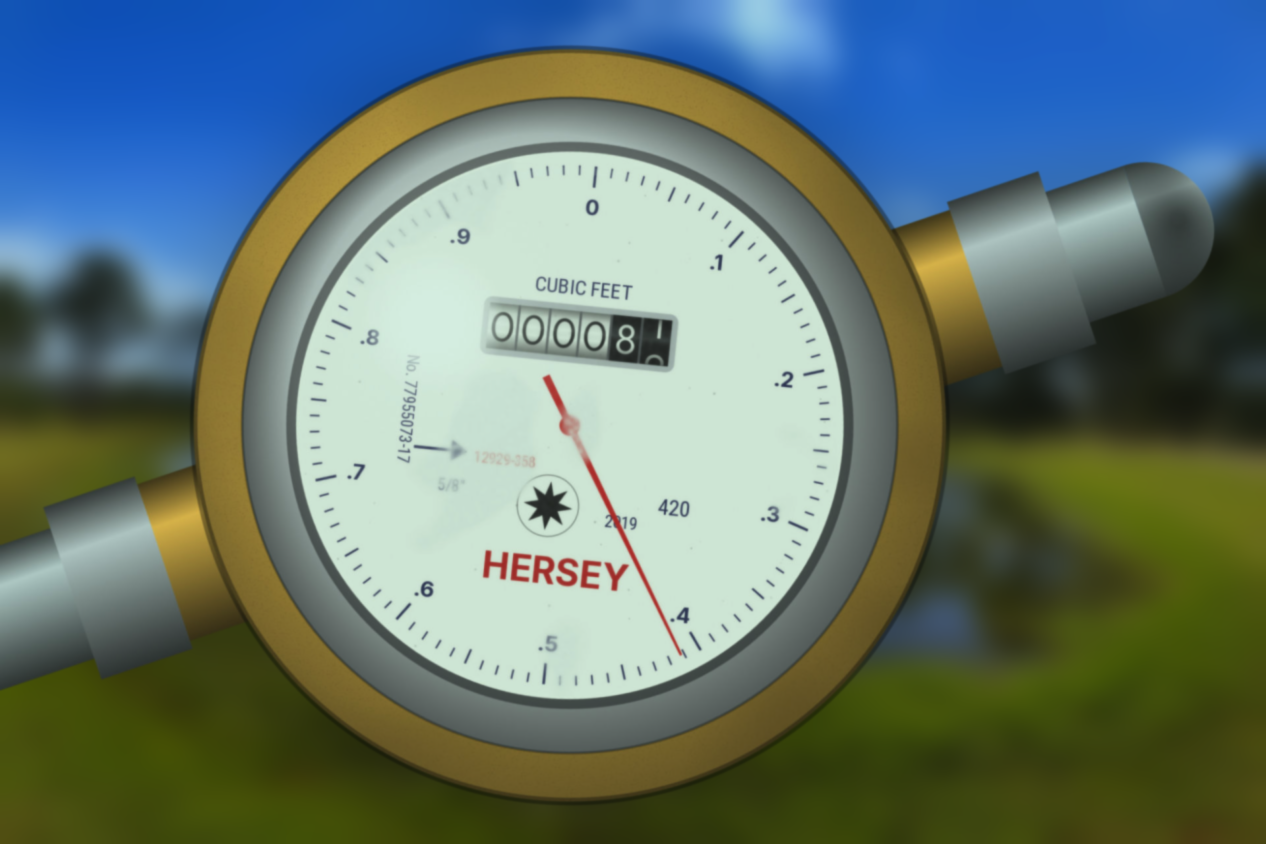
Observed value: 81.41 ft³
